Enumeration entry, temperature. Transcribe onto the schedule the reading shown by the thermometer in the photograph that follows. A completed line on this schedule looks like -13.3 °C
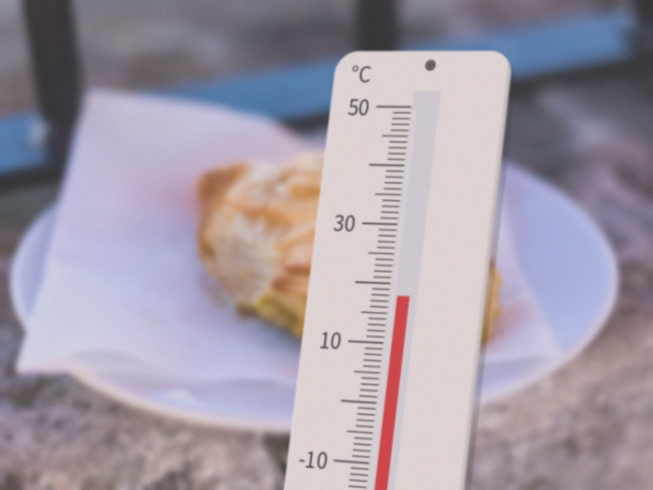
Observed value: 18 °C
